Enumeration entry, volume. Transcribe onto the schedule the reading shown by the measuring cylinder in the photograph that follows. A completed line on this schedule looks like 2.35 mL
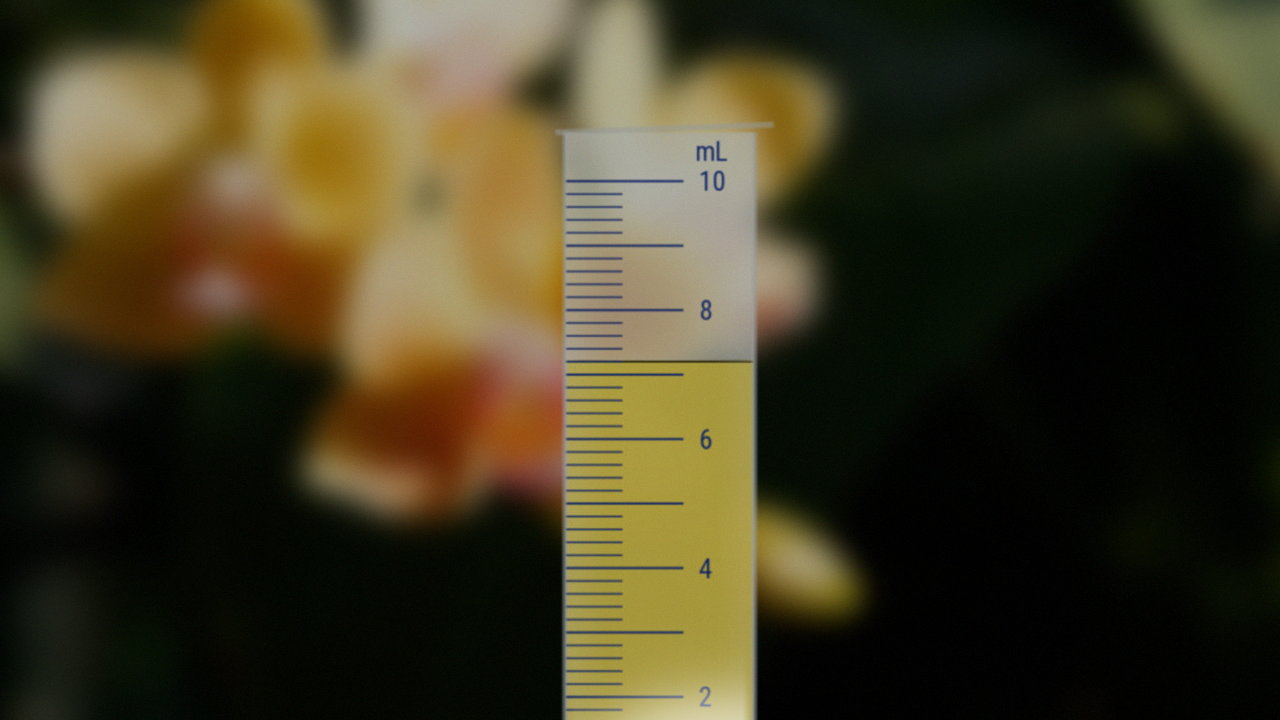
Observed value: 7.2 mL
